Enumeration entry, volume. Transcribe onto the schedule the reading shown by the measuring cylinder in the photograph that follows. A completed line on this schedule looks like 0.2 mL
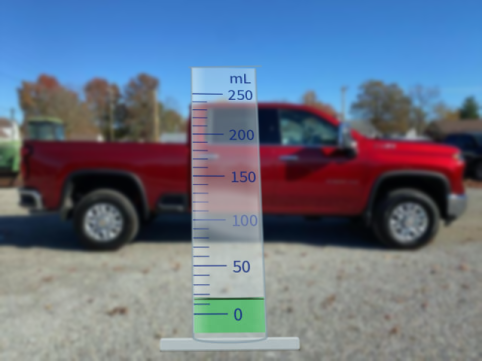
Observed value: 15 mL
